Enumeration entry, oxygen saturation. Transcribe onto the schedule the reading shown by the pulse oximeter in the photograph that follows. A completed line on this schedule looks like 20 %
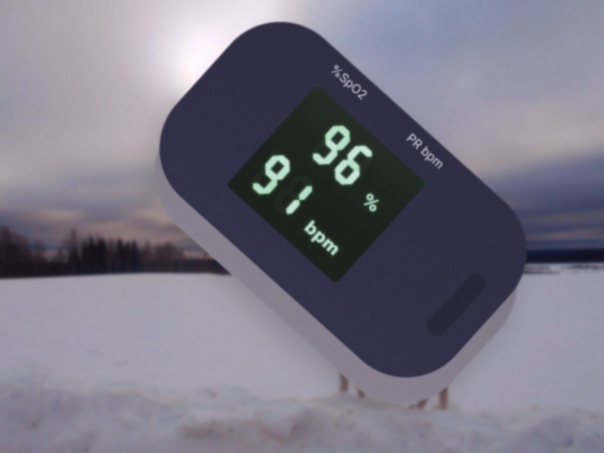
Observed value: 96 %
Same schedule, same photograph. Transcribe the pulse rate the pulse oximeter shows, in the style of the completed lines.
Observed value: 91 bpm
